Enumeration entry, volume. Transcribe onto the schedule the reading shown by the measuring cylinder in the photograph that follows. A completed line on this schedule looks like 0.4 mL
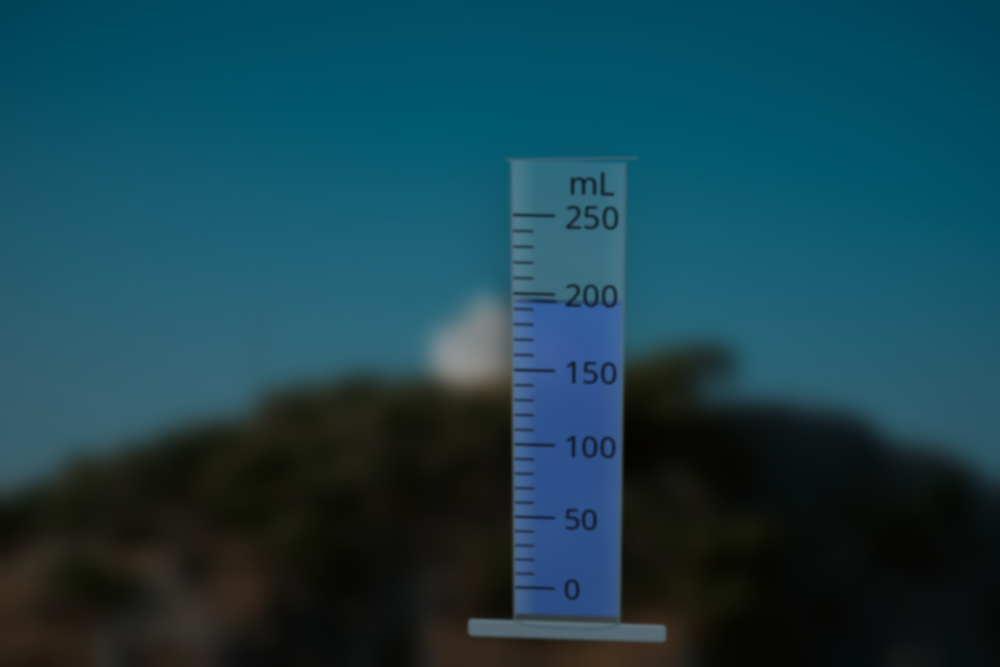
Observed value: 195 mL
